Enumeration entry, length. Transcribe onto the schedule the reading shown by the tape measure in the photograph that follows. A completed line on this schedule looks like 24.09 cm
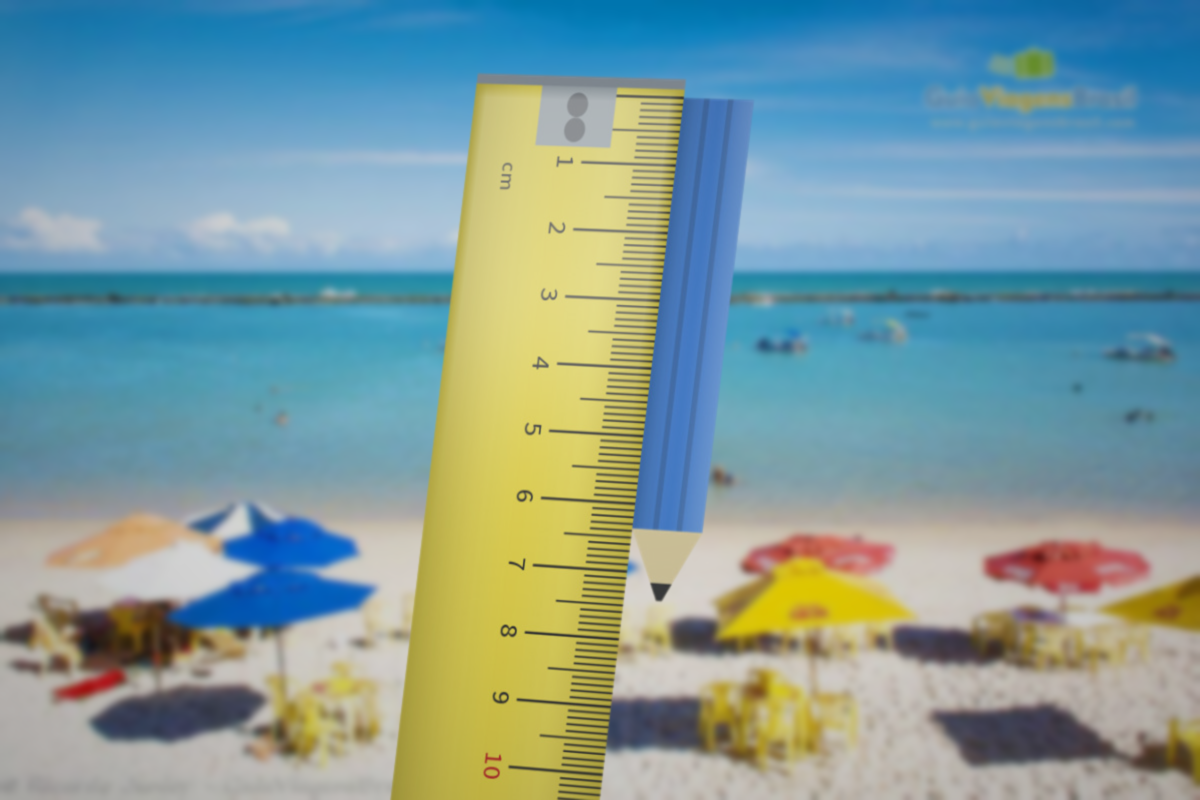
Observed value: 7.4 cm
